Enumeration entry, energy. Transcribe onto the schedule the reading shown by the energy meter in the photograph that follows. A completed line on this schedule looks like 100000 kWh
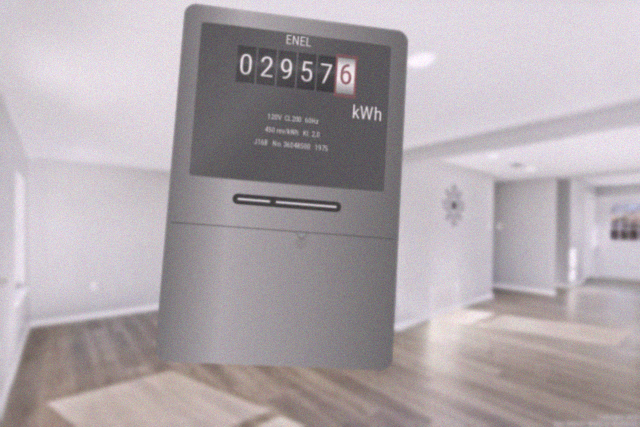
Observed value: 2957.6 kWh
